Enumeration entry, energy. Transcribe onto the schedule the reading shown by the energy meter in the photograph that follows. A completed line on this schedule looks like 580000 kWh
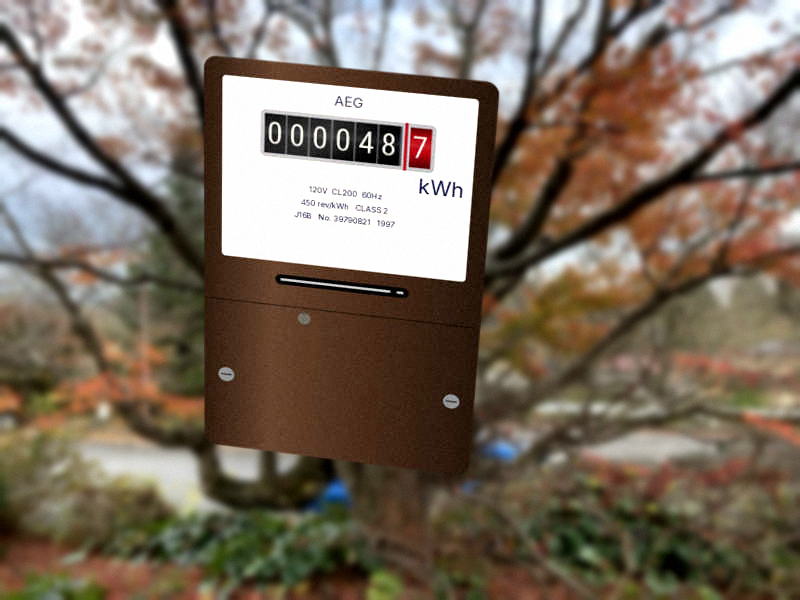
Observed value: 48.7 kWh
